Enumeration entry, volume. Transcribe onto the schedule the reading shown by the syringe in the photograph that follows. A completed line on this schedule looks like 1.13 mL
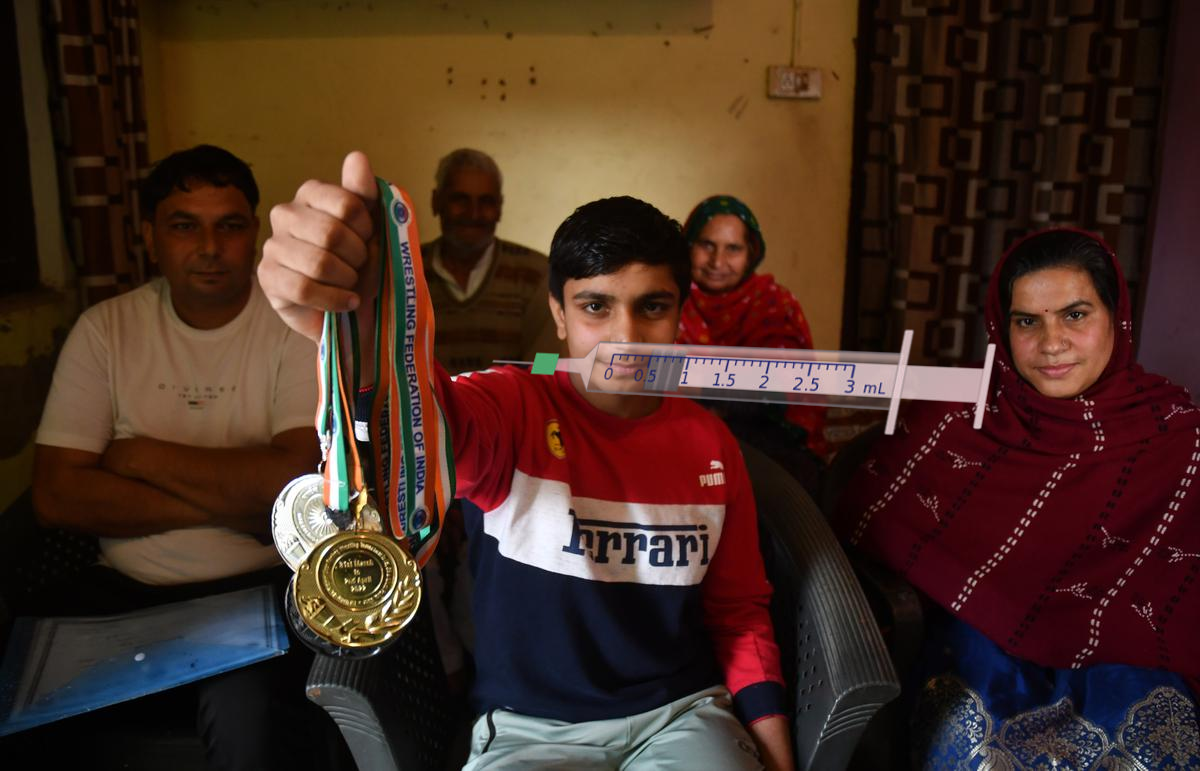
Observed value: 0.5 mL
